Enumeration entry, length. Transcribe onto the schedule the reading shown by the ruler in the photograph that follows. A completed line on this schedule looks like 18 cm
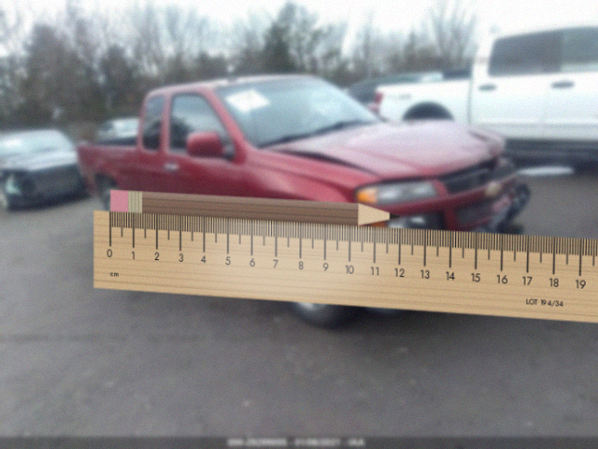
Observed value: 12 cm
